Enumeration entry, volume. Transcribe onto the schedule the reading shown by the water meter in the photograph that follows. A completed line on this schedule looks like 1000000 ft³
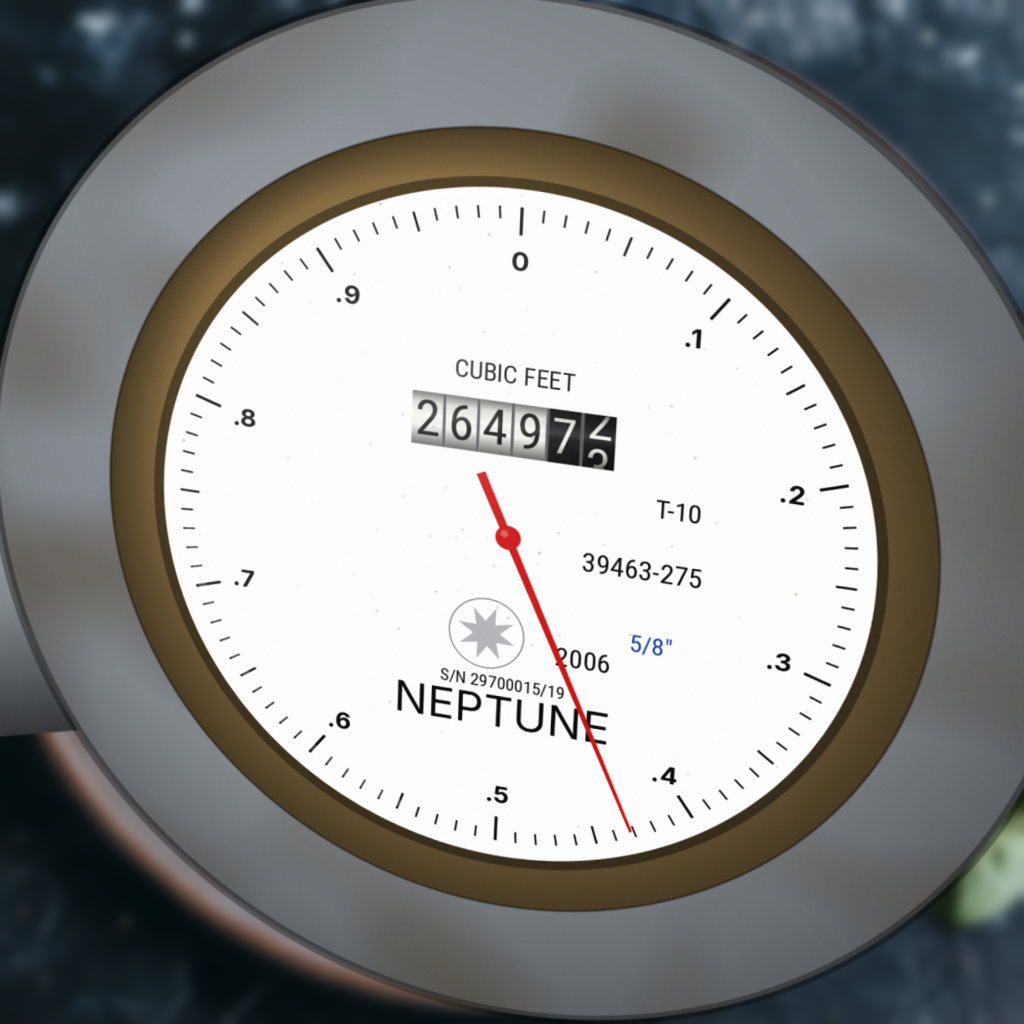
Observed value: 264972.43 ft³
